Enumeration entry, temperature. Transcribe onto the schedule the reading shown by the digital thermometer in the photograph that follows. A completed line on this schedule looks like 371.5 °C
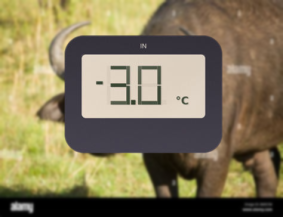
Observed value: -3.0 °C
